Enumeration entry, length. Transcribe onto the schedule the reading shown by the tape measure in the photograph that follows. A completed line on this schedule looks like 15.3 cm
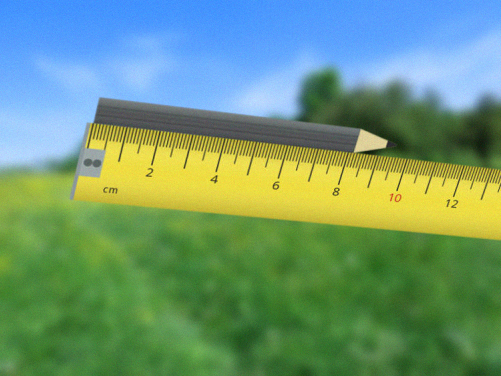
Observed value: 9.5 cm
